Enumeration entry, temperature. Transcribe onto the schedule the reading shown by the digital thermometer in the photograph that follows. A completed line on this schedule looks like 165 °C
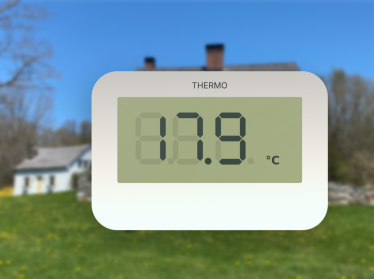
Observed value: 17.9 °C
